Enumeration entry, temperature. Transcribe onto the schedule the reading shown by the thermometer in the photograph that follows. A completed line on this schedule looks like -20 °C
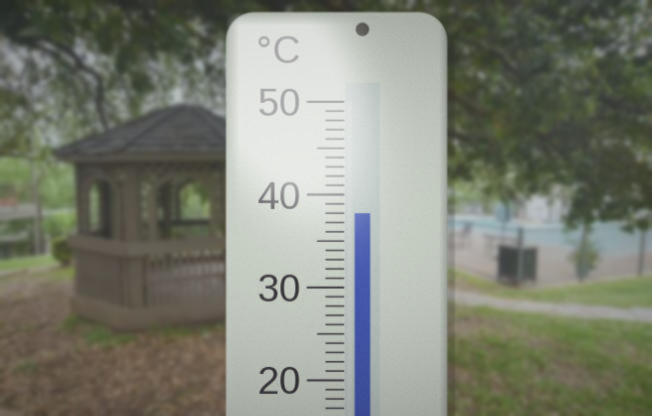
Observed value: 38 °C
